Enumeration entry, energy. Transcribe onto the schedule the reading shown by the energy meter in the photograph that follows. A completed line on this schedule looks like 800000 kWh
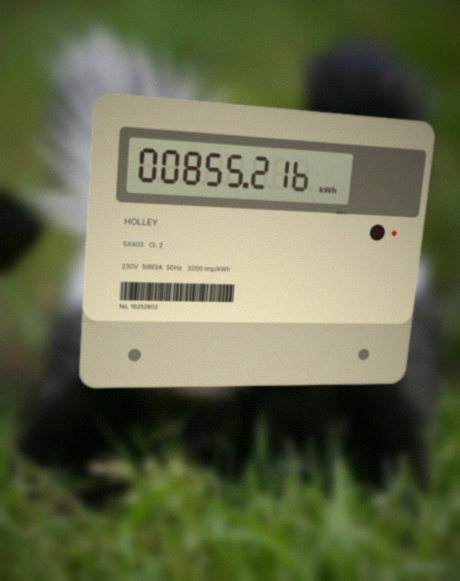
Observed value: 855.216 kWh
